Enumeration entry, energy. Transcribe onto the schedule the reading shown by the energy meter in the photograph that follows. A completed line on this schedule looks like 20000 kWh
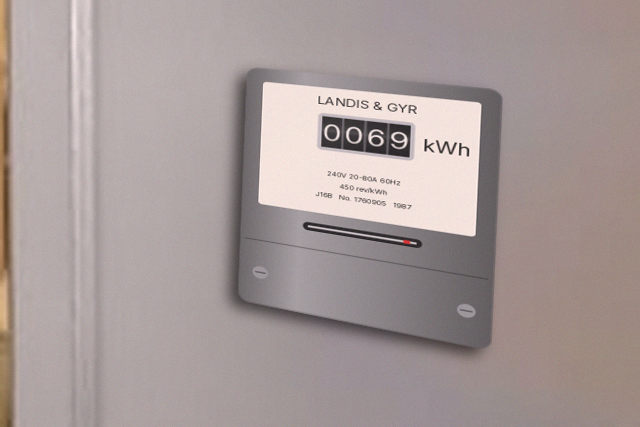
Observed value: 69 kWh
